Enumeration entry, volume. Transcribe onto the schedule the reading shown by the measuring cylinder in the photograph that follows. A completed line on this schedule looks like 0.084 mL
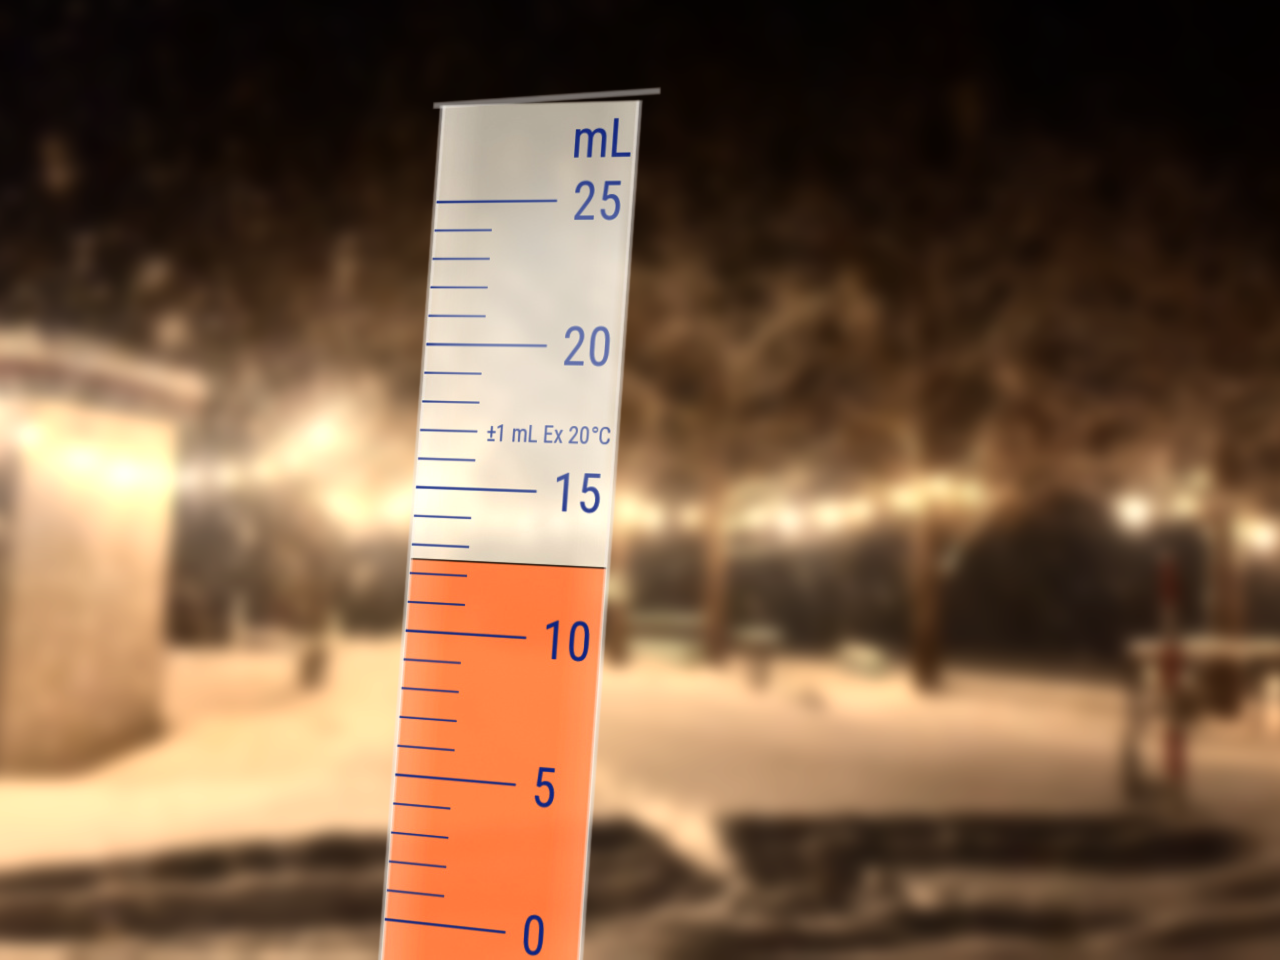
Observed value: 12.5 mL
